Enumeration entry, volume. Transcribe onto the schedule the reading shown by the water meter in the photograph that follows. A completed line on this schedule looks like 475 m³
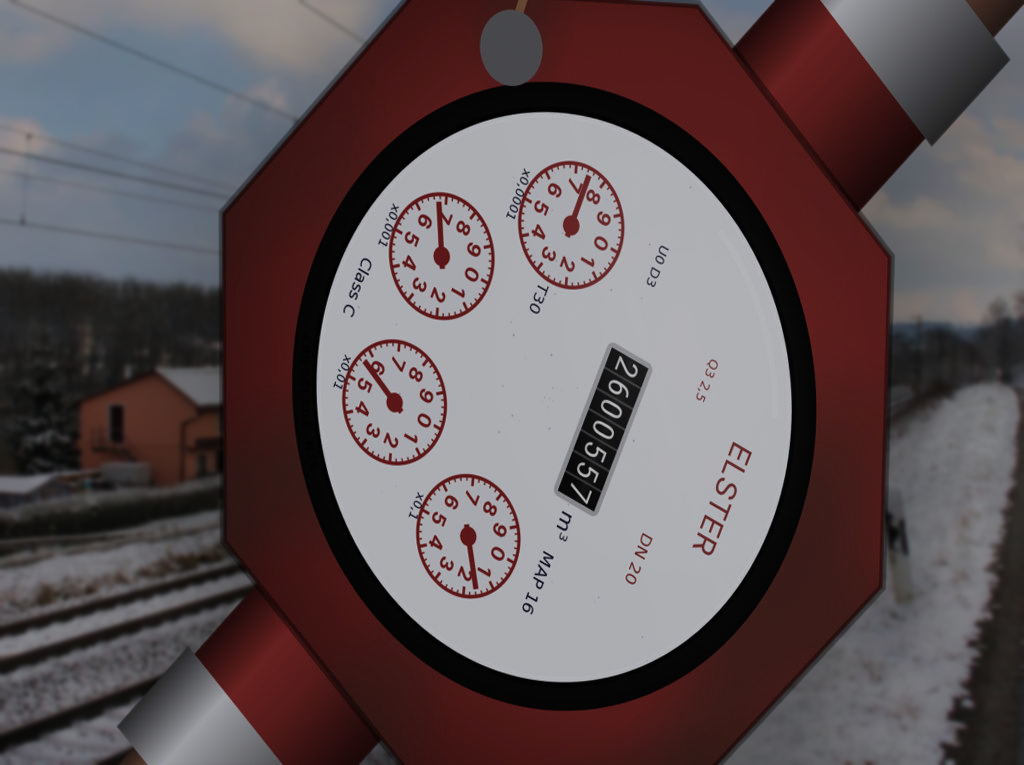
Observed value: 2600557.1567 m³
